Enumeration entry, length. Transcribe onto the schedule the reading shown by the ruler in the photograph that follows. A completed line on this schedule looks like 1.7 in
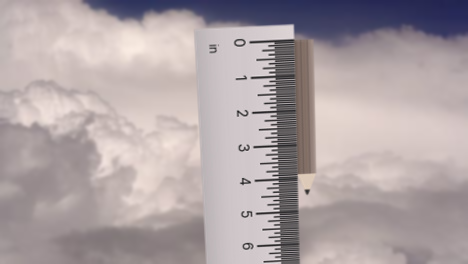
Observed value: 4.5 in
